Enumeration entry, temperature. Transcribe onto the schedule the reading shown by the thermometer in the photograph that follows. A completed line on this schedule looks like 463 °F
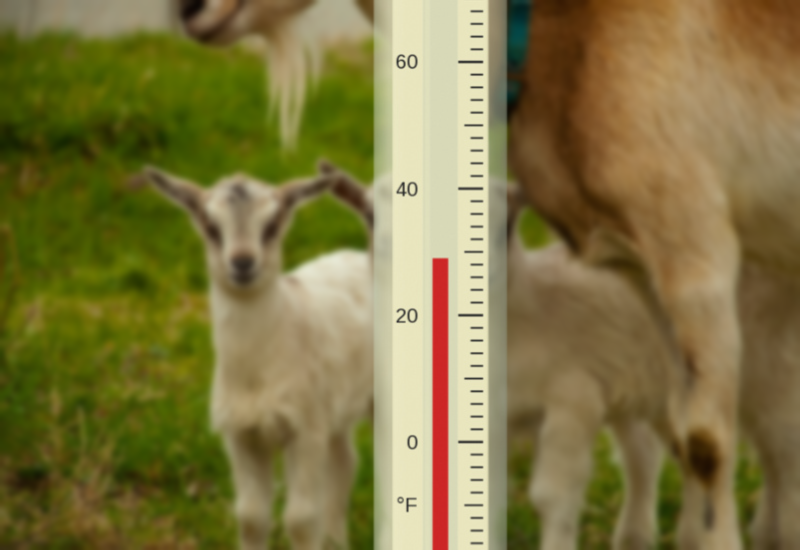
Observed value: 29 °F
